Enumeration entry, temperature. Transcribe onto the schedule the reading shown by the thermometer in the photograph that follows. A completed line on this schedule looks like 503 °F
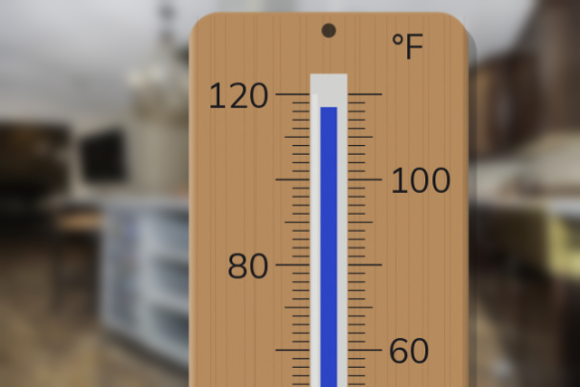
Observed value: 117 °F
